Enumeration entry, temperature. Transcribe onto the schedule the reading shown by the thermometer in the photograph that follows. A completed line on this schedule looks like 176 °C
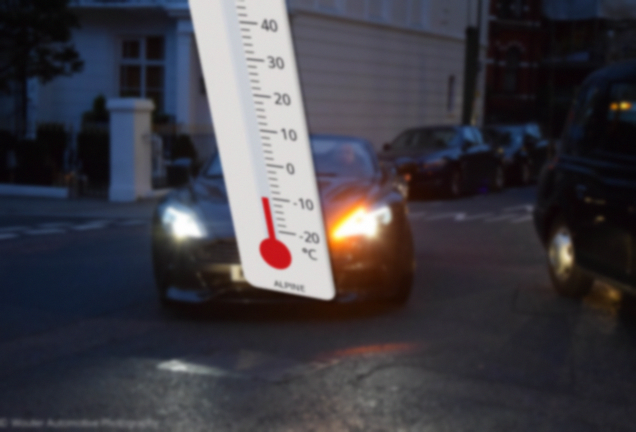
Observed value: -10 °C
